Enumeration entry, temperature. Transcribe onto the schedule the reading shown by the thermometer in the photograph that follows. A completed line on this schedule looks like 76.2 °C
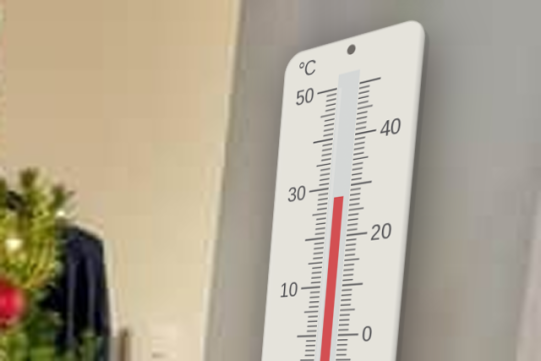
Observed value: 28 °C
